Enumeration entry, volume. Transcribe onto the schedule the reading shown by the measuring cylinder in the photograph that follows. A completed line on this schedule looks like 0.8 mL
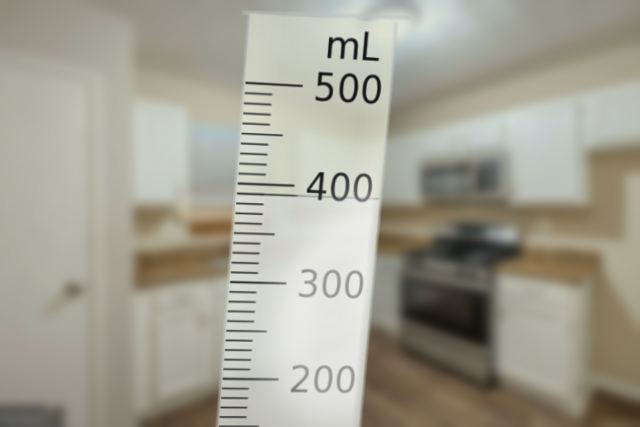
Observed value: 390 mL
